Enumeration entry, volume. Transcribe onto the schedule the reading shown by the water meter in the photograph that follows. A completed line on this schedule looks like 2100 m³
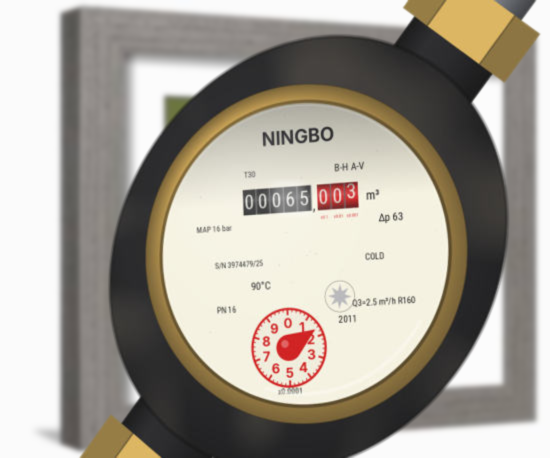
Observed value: 65.0031 m³
